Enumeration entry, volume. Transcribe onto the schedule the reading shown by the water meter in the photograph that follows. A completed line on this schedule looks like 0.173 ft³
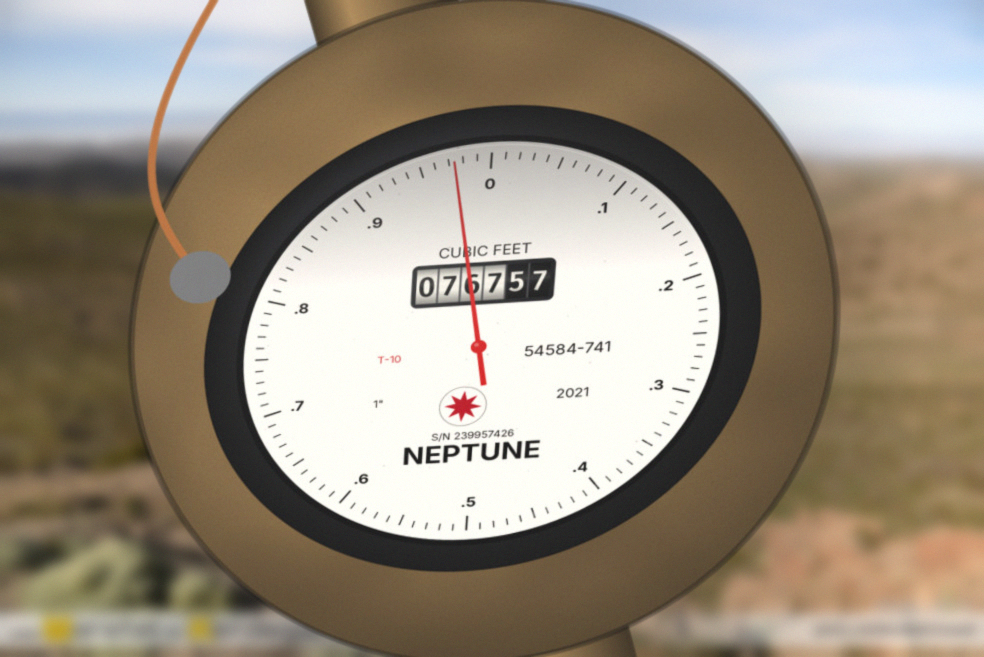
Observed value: 76756.97 ft³
